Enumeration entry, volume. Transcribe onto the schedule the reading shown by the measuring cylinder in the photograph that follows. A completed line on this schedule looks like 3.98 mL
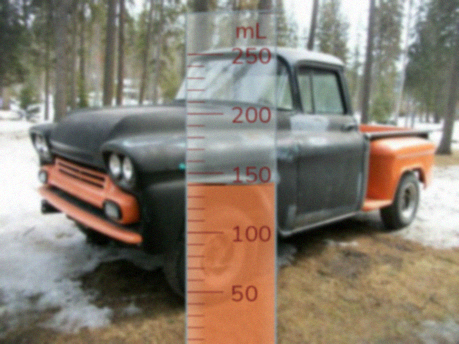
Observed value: 140 mL
